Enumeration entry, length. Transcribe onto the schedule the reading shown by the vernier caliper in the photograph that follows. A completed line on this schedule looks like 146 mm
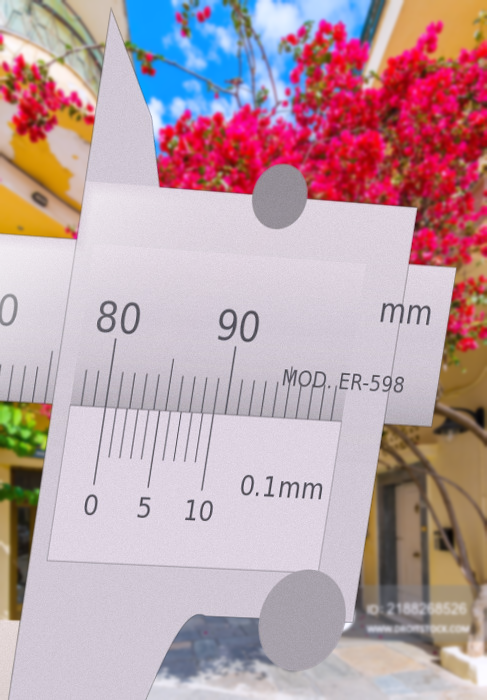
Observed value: 80.0 mm
